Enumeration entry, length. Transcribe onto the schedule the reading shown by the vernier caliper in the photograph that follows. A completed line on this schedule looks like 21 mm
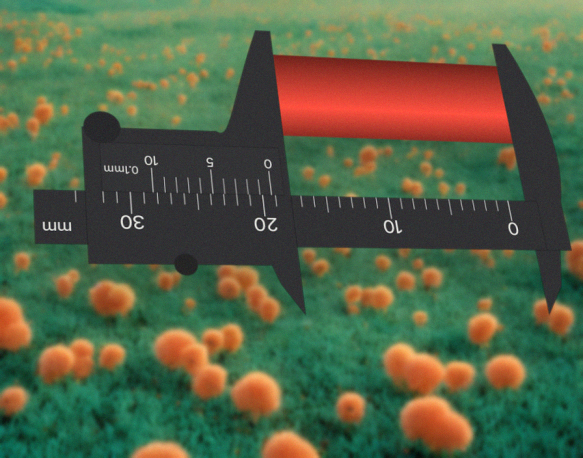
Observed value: 19.3 mm
